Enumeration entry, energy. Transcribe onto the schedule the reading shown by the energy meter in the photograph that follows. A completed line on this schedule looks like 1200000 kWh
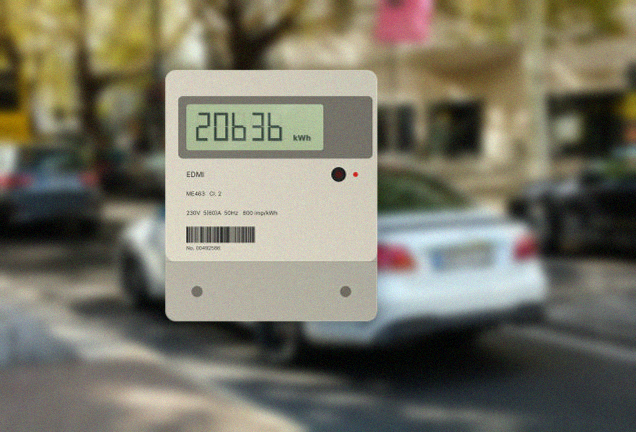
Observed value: 20636 kWh
